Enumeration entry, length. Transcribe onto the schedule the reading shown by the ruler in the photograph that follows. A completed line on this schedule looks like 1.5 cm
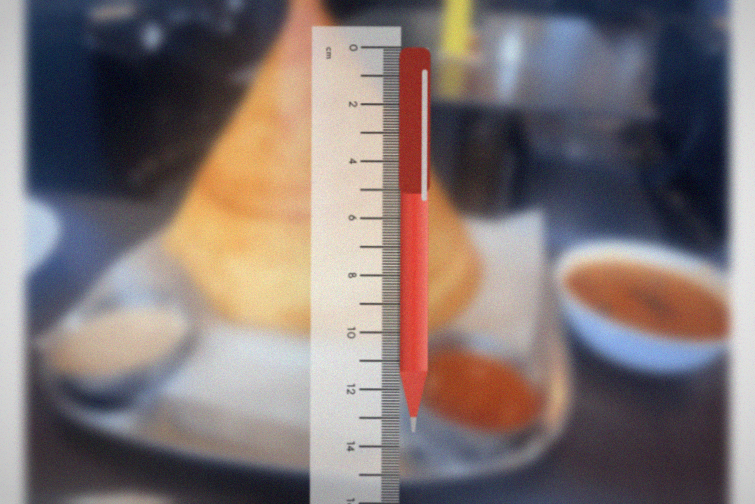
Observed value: 13.5 cm
